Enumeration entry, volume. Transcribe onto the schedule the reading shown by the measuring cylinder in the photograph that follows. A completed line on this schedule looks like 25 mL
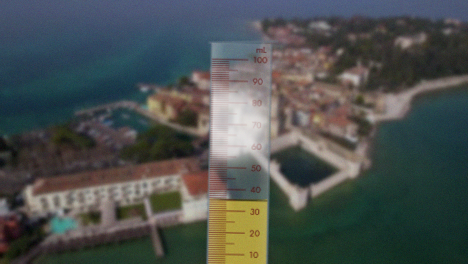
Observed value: 35 mL
